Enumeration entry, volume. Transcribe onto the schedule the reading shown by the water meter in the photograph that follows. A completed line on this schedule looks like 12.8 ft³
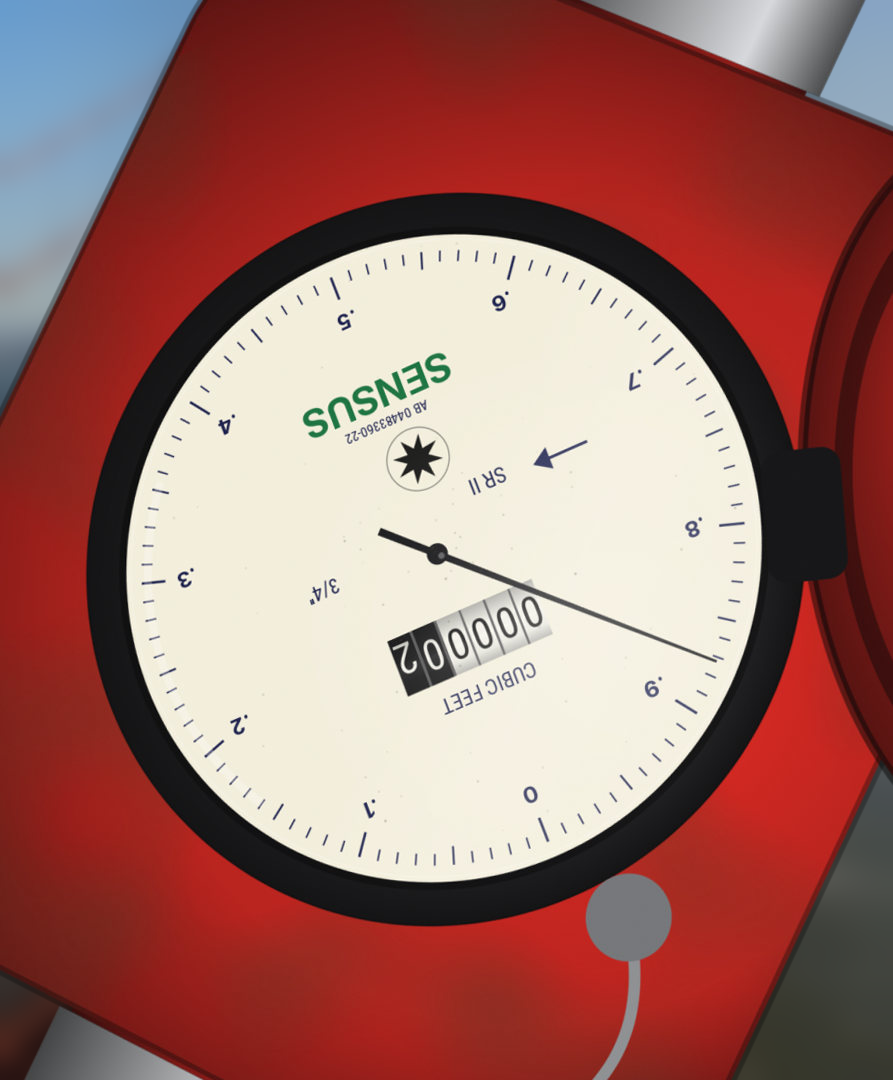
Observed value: 1.87 ft³
